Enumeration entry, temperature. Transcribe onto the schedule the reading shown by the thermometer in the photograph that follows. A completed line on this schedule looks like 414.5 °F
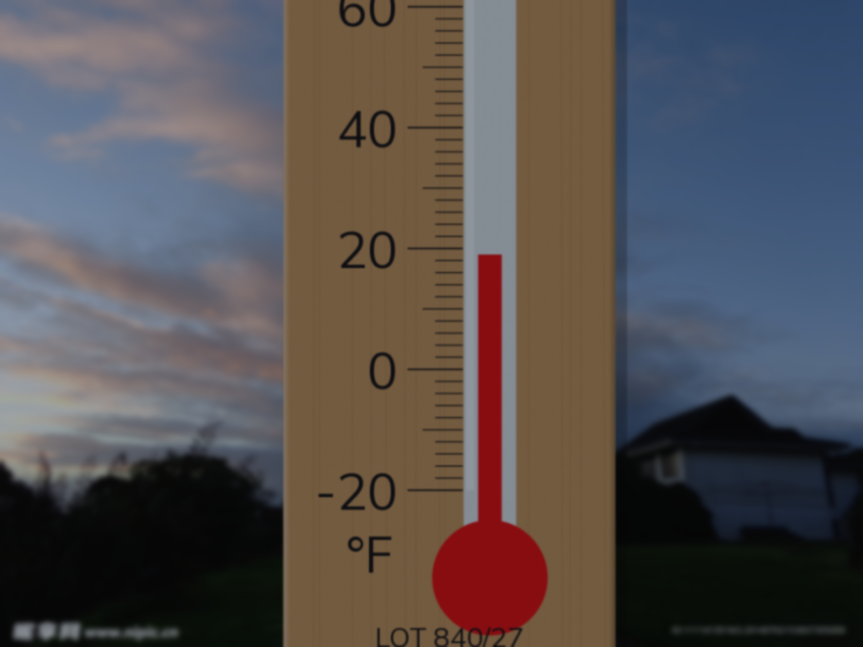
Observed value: 19 °F
